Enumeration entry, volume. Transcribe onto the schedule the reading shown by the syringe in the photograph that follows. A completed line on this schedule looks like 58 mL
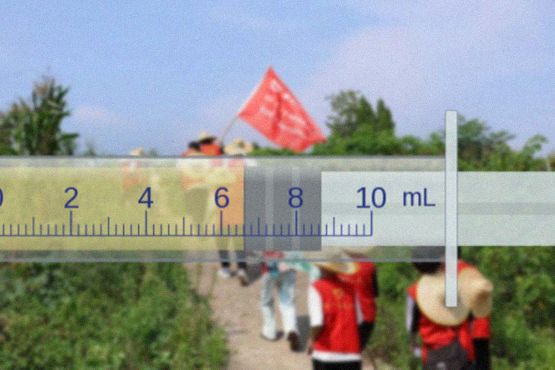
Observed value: 6.6 mL
